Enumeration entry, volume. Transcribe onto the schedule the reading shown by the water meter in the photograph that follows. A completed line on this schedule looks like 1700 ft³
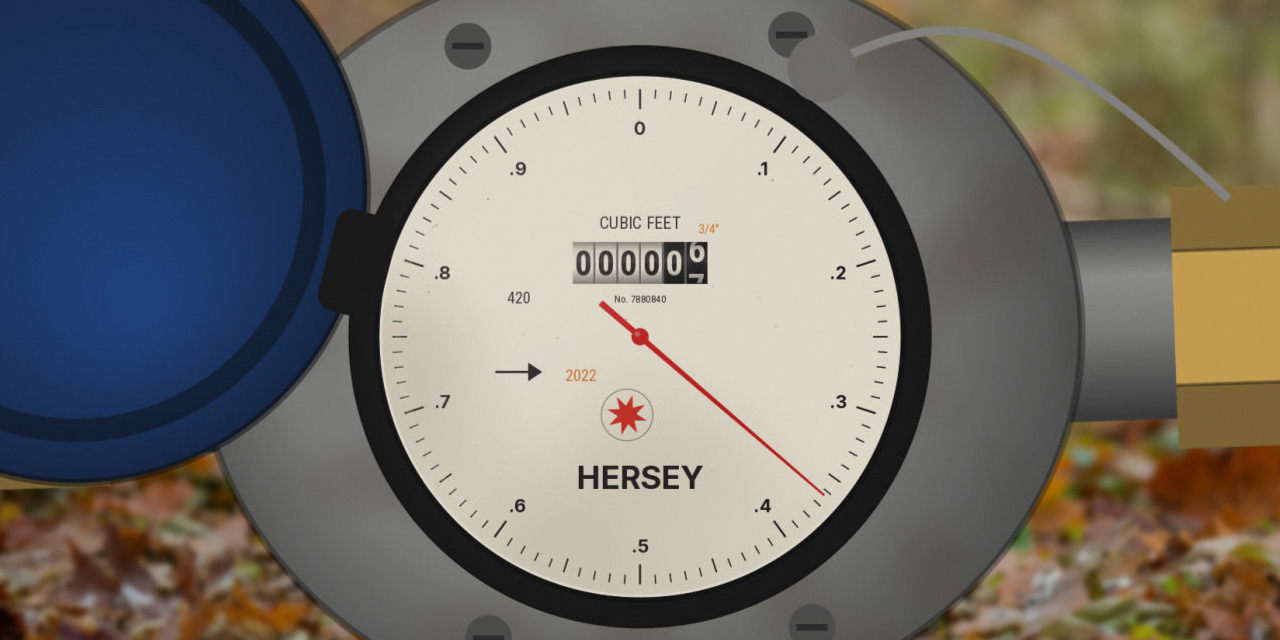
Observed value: 6.36 ft³
